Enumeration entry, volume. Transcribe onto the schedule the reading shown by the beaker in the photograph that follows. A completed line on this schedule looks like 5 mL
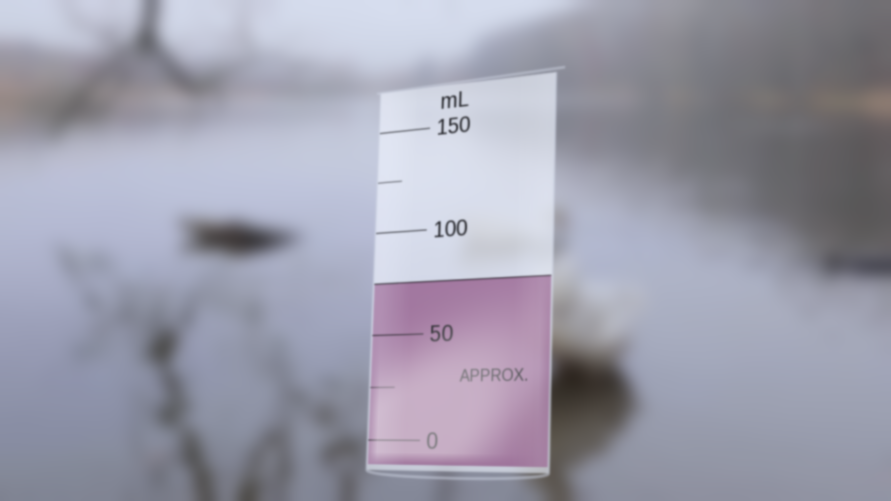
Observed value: 75 mL
